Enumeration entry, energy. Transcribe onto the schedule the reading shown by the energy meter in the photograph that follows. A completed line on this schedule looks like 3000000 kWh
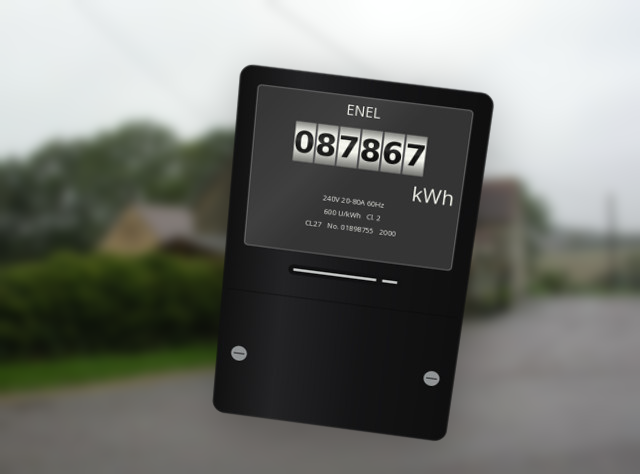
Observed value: 87867 kWh
